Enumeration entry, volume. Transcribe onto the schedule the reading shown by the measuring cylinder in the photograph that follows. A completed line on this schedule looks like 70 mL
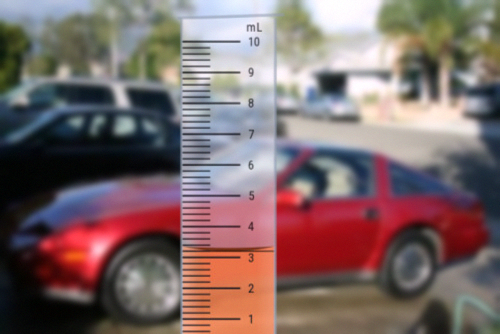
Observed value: 3.2 mL
